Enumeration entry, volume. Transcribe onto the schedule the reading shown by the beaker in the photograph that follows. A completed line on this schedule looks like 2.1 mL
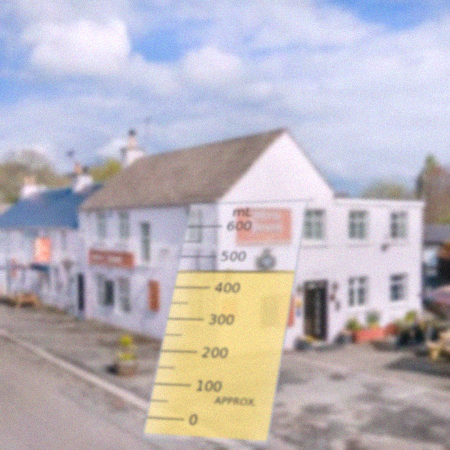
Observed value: 450 mL
